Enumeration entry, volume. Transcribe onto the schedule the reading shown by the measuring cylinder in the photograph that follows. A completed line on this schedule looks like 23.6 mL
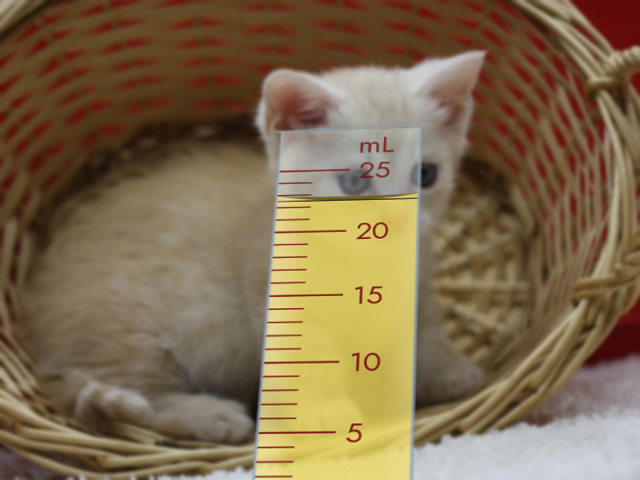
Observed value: 22.5 mL
